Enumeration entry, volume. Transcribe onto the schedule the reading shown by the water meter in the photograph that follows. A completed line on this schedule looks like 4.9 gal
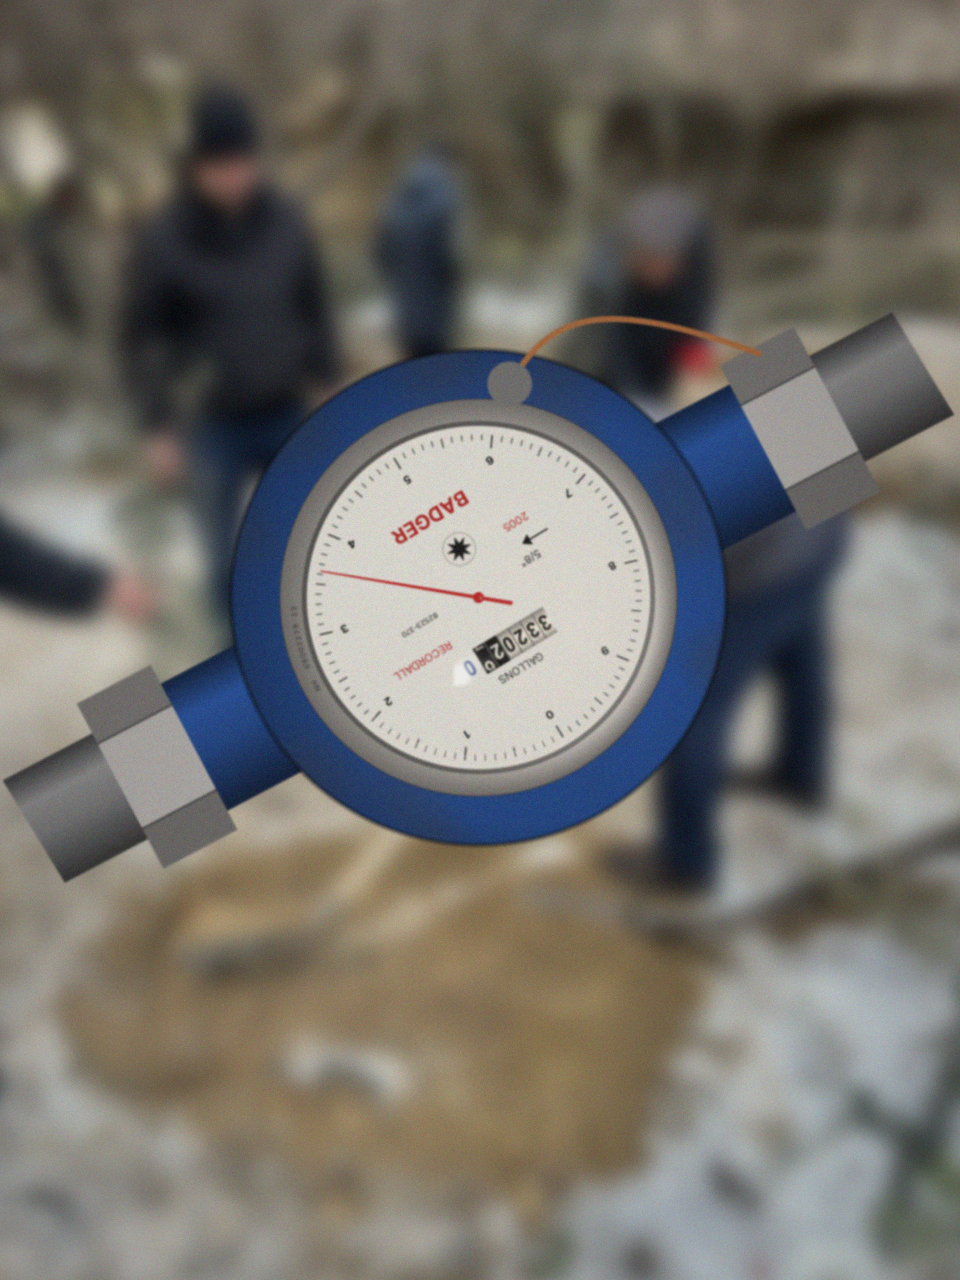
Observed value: 3320263.6 gal
